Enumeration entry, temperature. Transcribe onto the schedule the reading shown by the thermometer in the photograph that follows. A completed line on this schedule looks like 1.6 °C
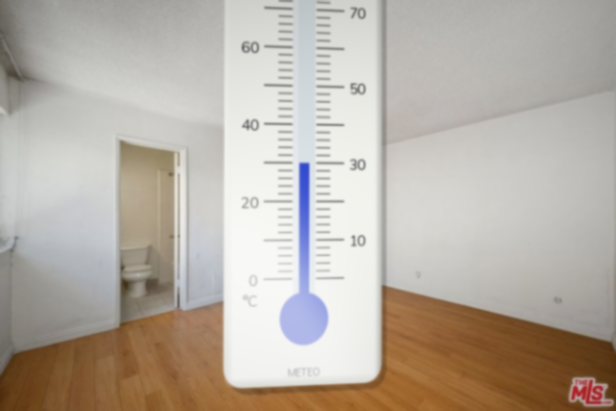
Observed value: 30 °C
